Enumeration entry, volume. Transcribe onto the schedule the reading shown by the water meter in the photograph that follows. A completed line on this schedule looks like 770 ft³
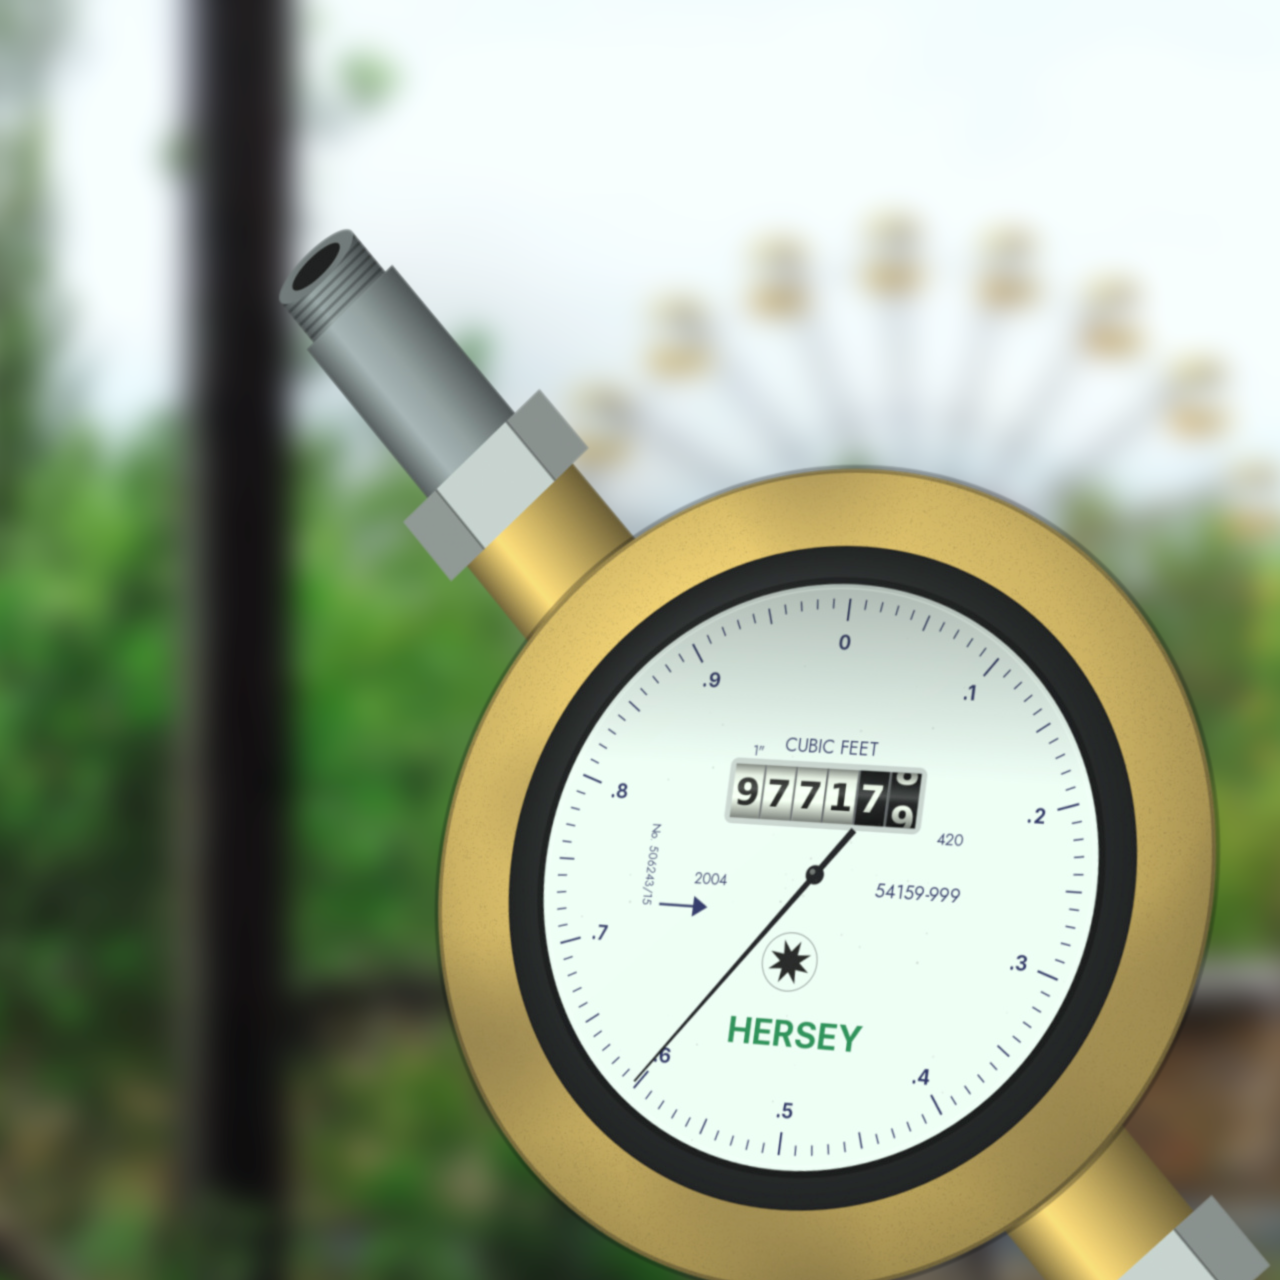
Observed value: 977178.60 ft³
